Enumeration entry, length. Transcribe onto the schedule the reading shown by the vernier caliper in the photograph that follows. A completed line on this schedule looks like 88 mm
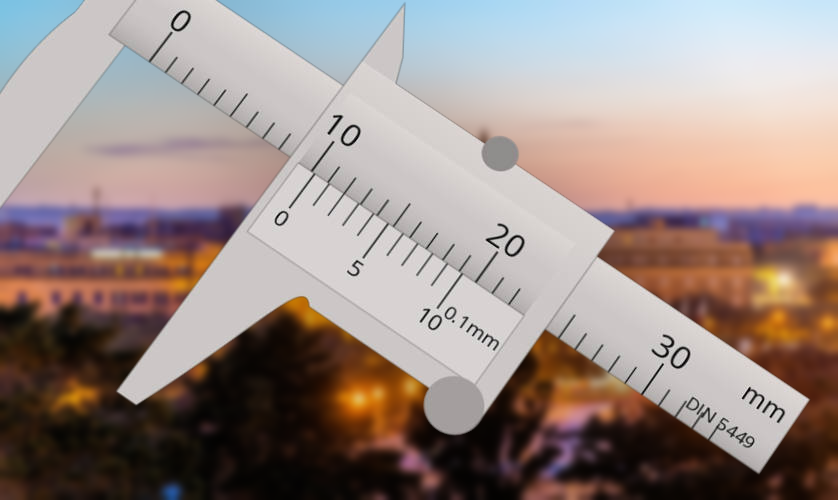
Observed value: 10.2 mm
